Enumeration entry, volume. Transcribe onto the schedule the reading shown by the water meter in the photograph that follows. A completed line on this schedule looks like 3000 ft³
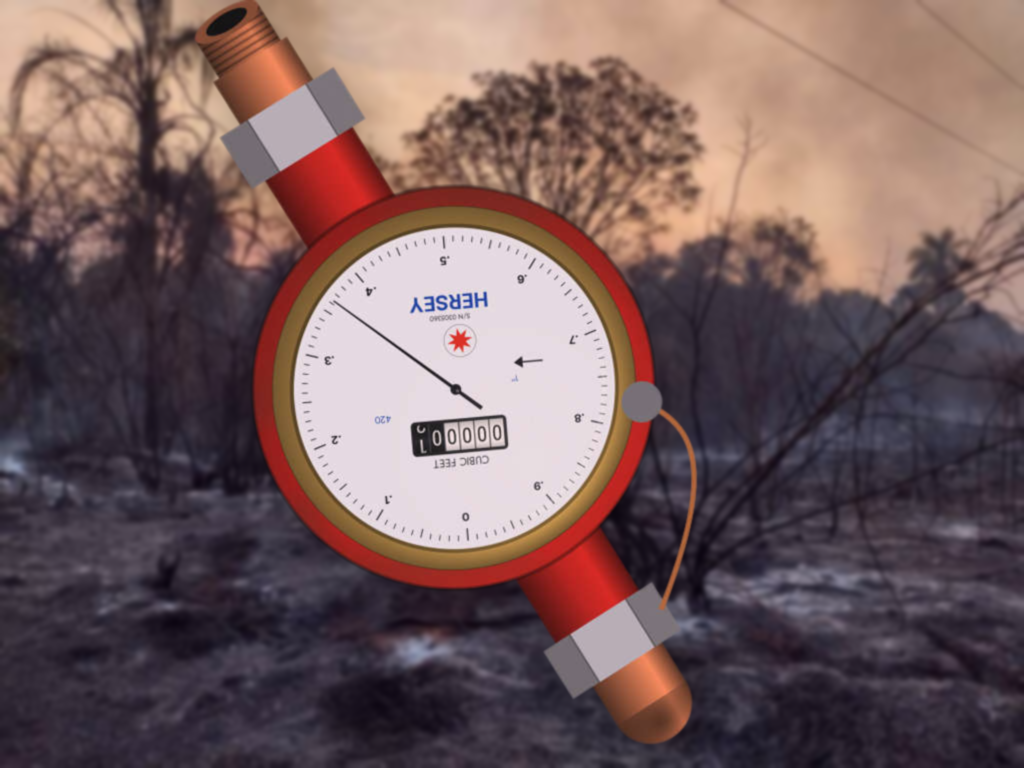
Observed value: 1.36 ft³
